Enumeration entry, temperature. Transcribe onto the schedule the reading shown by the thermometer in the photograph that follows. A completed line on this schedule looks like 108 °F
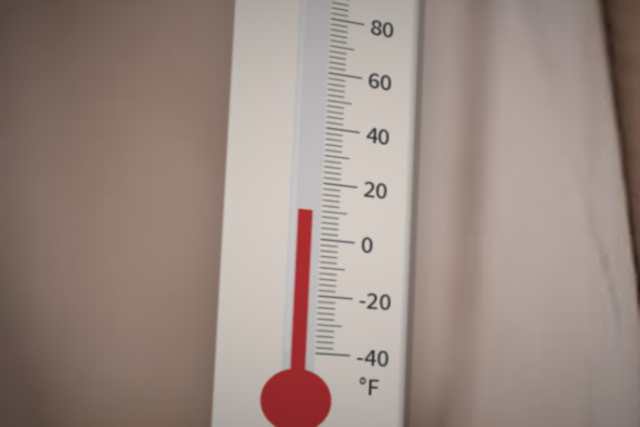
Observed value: 10 °F
